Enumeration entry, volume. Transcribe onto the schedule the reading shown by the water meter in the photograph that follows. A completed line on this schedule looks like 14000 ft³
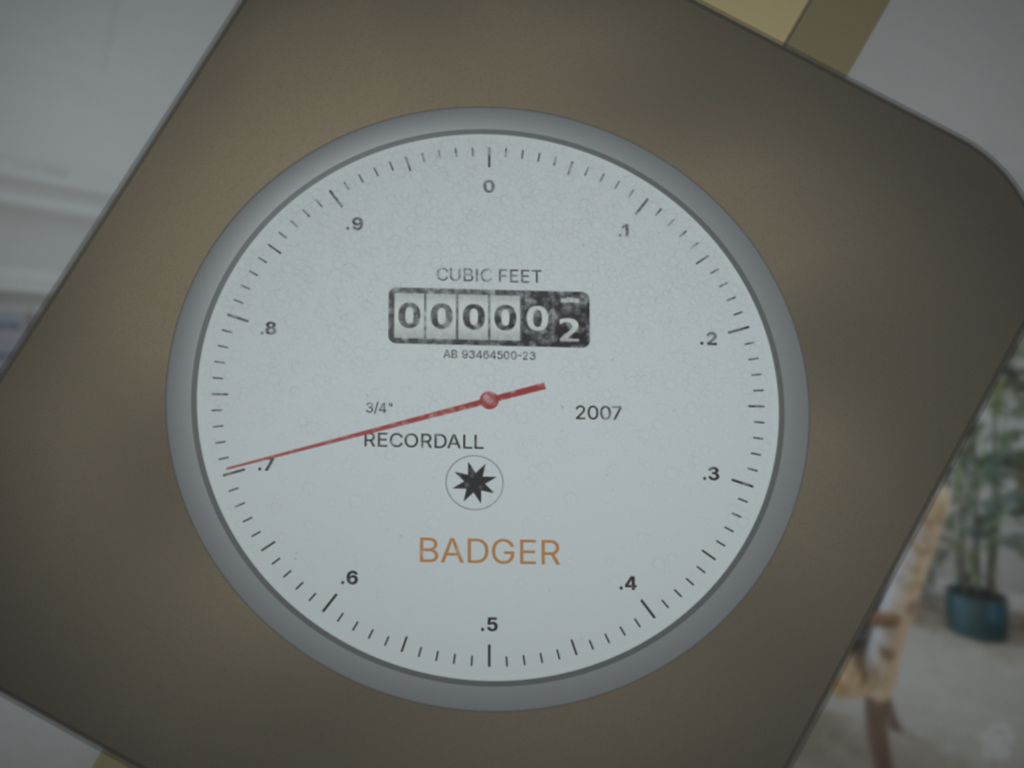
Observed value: 1.70 ft³
